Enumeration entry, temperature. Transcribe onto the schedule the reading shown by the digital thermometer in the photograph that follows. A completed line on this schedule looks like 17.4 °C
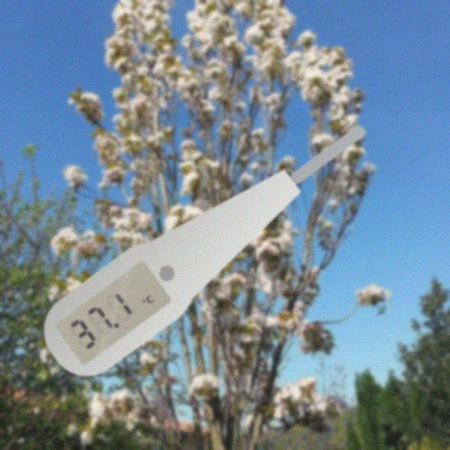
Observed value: 37.1 °C
